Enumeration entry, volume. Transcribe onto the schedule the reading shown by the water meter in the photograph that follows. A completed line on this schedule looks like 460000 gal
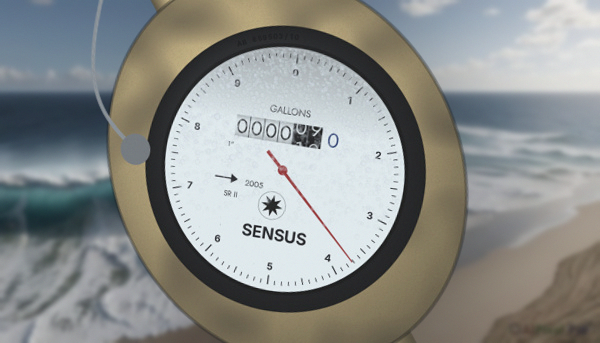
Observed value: 93.7 gal
